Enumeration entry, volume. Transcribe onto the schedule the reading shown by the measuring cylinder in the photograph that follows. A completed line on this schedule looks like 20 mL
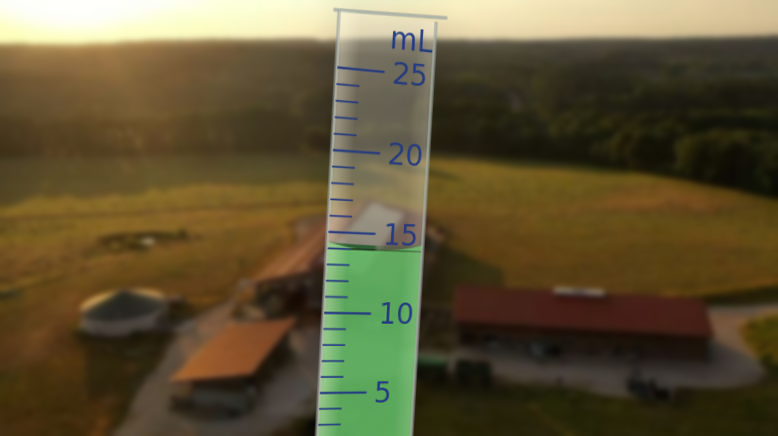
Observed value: 14 mL
